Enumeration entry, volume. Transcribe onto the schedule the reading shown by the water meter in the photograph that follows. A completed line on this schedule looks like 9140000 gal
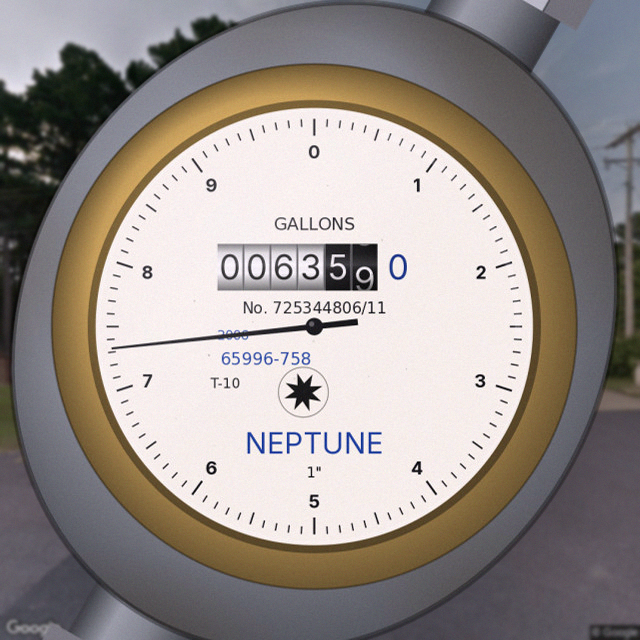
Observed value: 63587.3 gal
